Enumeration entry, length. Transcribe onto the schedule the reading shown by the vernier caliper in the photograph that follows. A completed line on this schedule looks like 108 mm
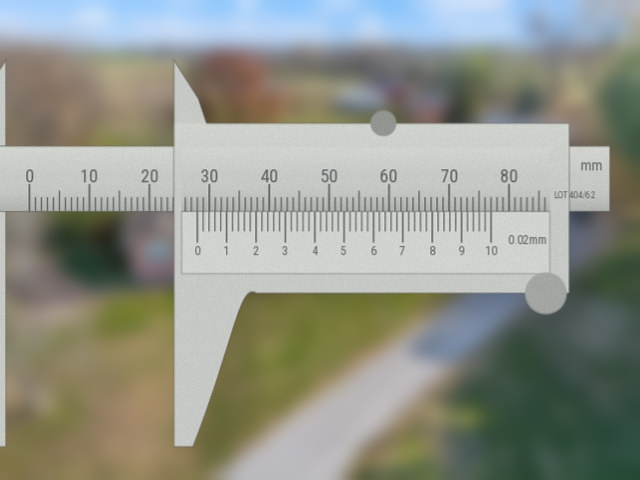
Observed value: 28.0 mm
